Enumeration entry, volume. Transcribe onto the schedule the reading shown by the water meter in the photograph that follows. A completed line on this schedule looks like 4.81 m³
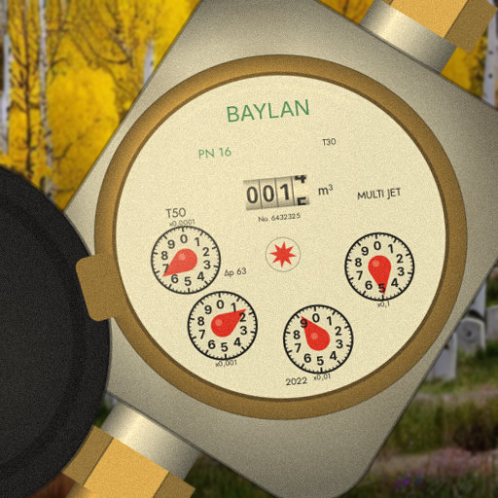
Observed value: 14.4916 m³
